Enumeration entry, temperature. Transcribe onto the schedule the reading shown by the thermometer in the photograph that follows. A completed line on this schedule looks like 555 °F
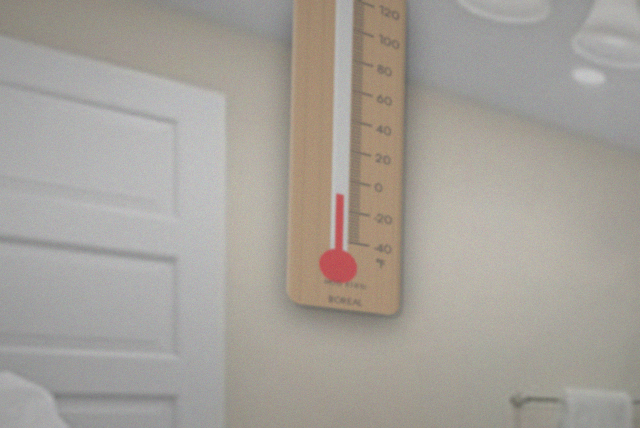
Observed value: -10 °F
